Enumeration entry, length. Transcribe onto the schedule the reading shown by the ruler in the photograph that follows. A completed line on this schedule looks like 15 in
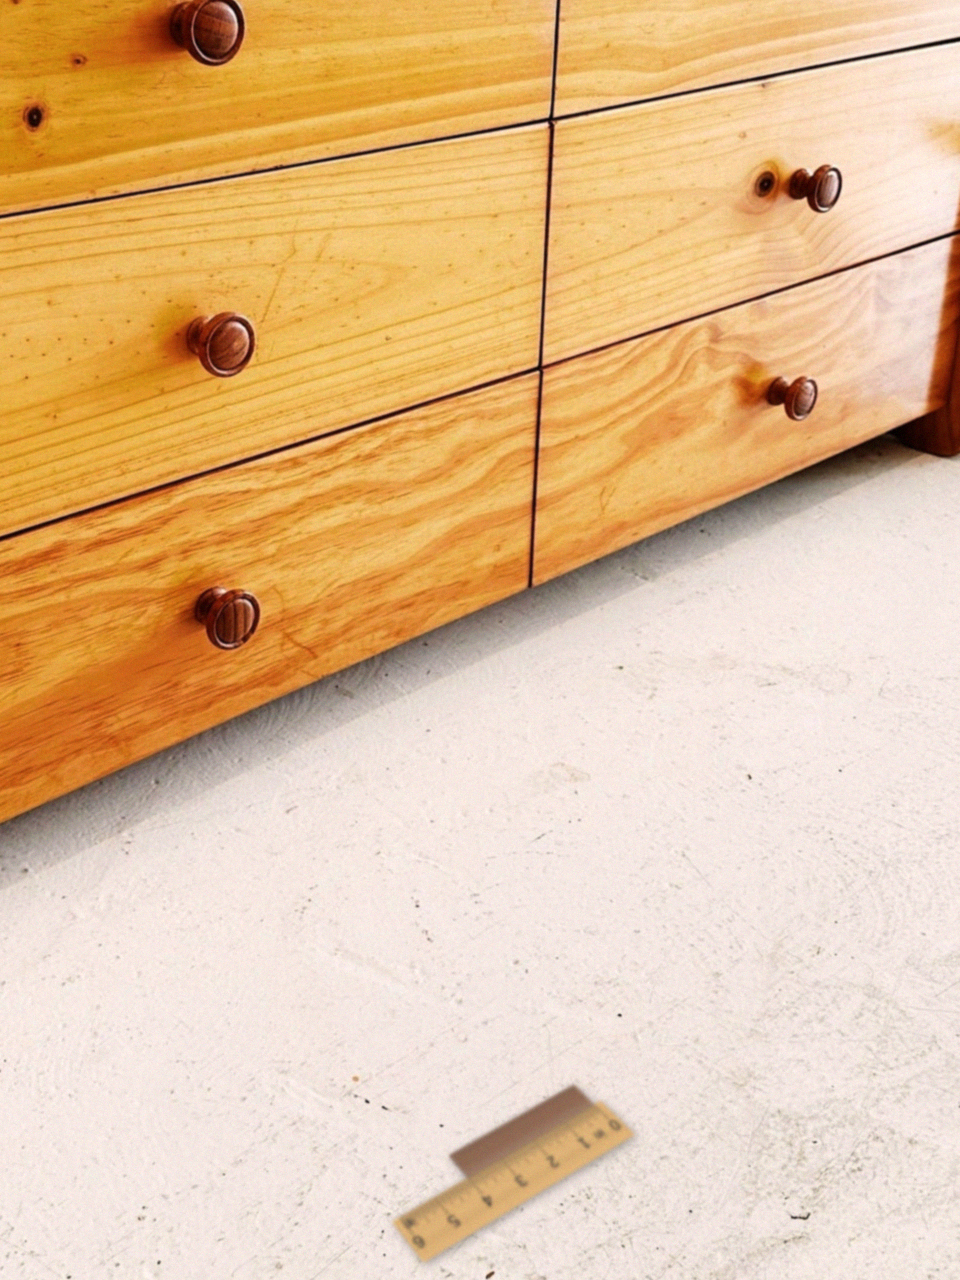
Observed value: 4 in
